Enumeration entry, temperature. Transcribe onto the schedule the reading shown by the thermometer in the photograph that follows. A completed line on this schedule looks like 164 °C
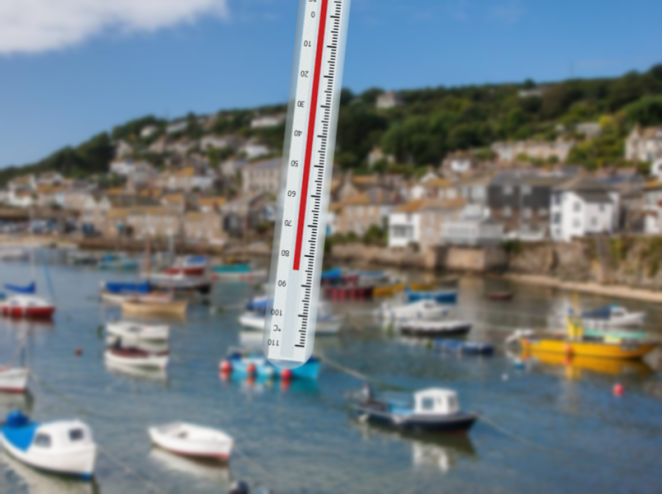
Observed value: 85 °C
